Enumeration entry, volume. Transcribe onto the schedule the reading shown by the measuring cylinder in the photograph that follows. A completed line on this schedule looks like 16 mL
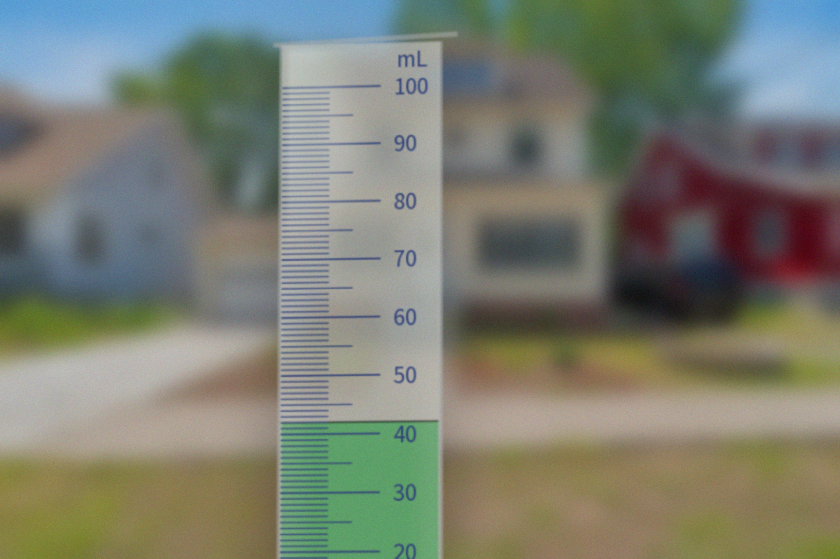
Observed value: 42 mL
